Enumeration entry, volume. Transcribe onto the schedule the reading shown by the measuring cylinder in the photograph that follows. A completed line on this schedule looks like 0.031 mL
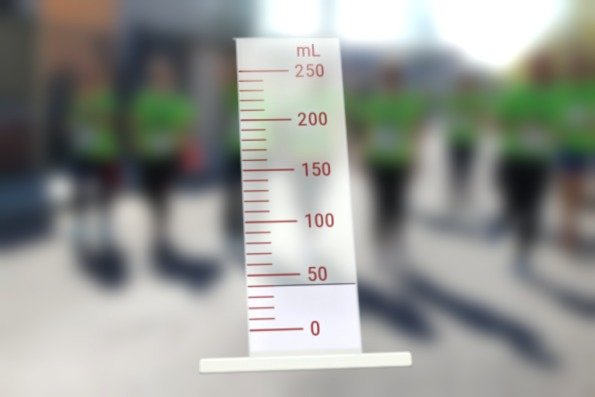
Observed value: 40 mL
